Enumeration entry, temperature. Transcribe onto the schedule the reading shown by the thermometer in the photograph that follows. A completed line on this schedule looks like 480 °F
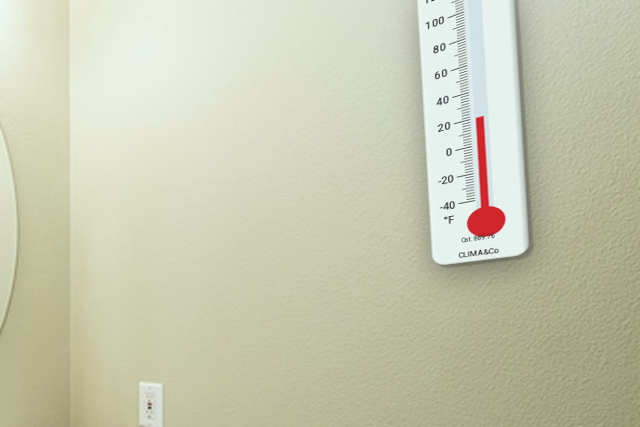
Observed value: 20 °F
